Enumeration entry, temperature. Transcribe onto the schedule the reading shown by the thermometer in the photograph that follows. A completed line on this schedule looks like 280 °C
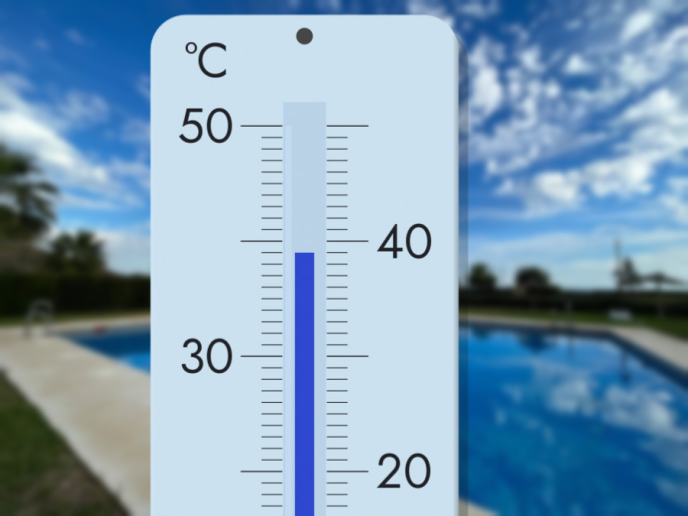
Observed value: 39 °C
